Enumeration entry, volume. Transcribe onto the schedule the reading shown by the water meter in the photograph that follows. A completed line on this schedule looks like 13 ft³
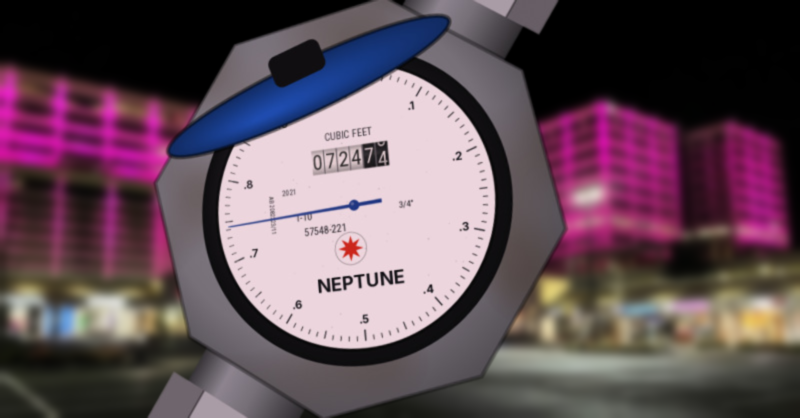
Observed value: 72473.74 ft³
